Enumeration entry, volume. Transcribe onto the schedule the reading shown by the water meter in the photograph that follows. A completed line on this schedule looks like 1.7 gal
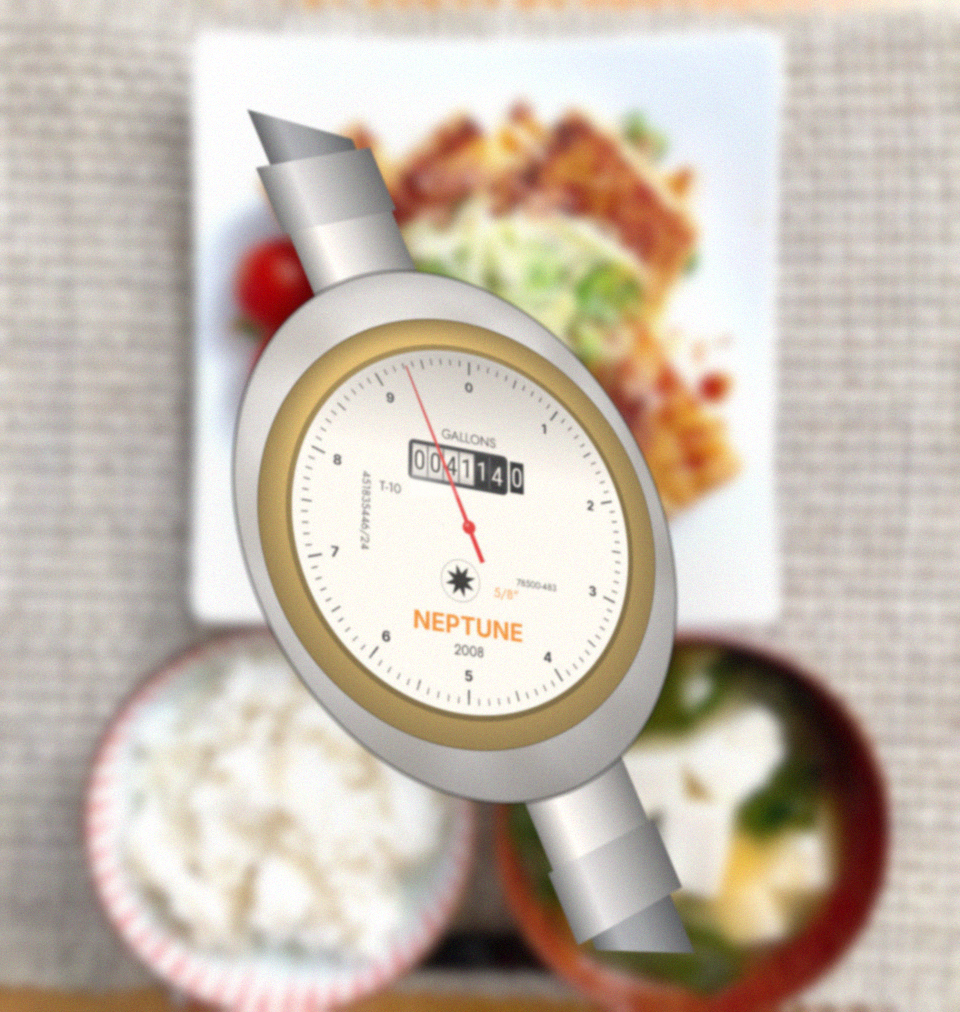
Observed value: 41139.3 gal
